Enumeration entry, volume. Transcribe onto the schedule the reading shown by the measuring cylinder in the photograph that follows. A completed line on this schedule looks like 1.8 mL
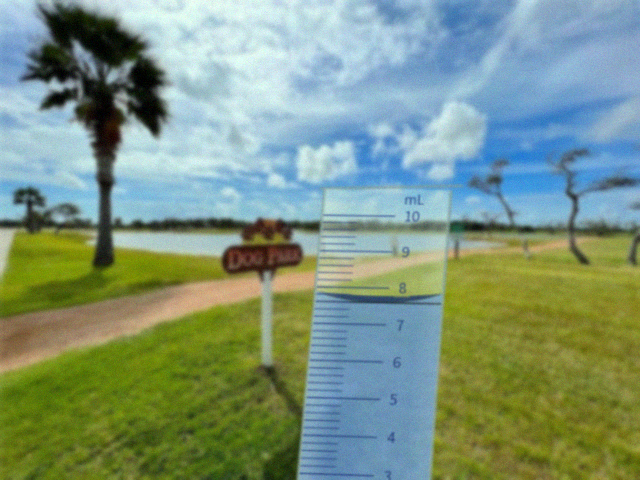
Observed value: 7.6 mL
